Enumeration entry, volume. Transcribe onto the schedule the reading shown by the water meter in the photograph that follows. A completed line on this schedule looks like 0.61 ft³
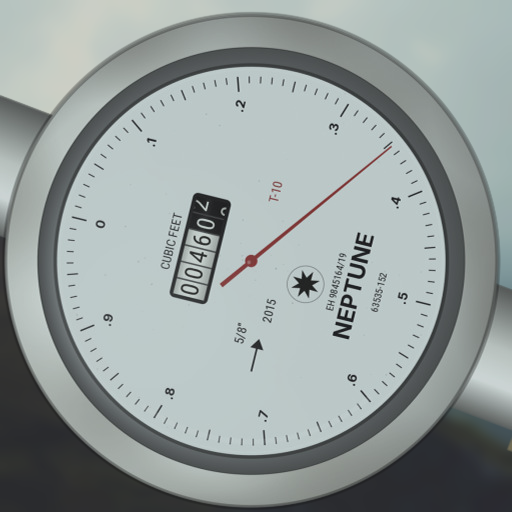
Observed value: 4602.35 ft³
